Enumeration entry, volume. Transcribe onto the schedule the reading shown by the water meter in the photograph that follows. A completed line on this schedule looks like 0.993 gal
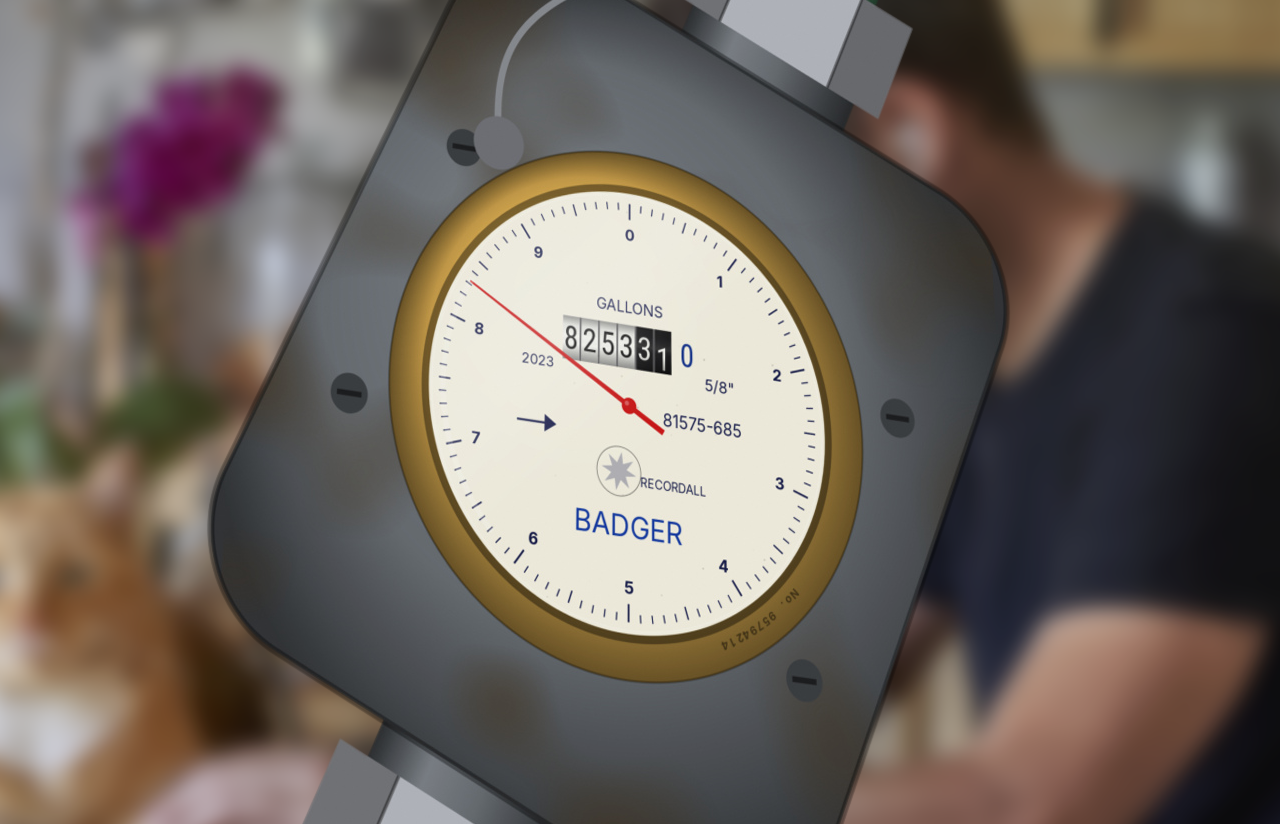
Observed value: 8253308.3 gal
